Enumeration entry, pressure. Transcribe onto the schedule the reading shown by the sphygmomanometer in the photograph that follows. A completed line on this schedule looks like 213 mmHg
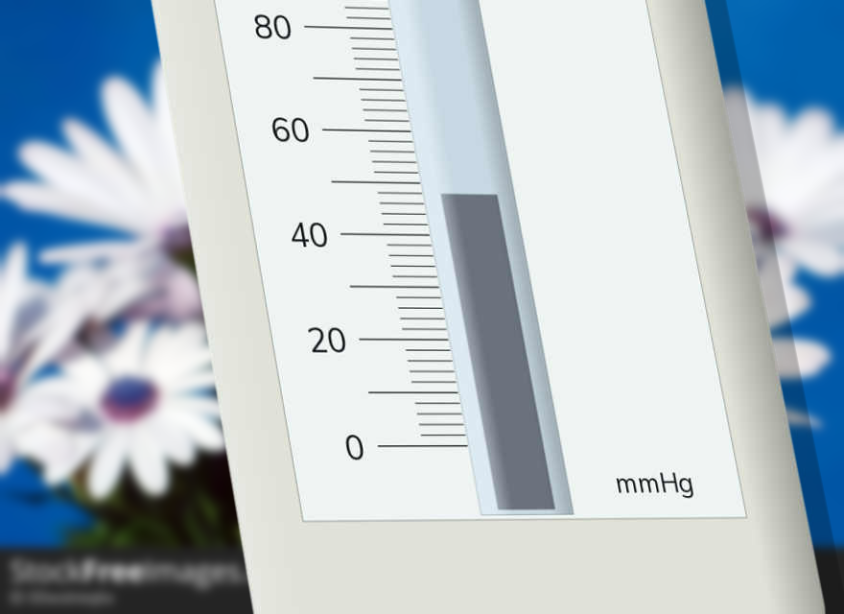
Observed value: 48 mmHg
